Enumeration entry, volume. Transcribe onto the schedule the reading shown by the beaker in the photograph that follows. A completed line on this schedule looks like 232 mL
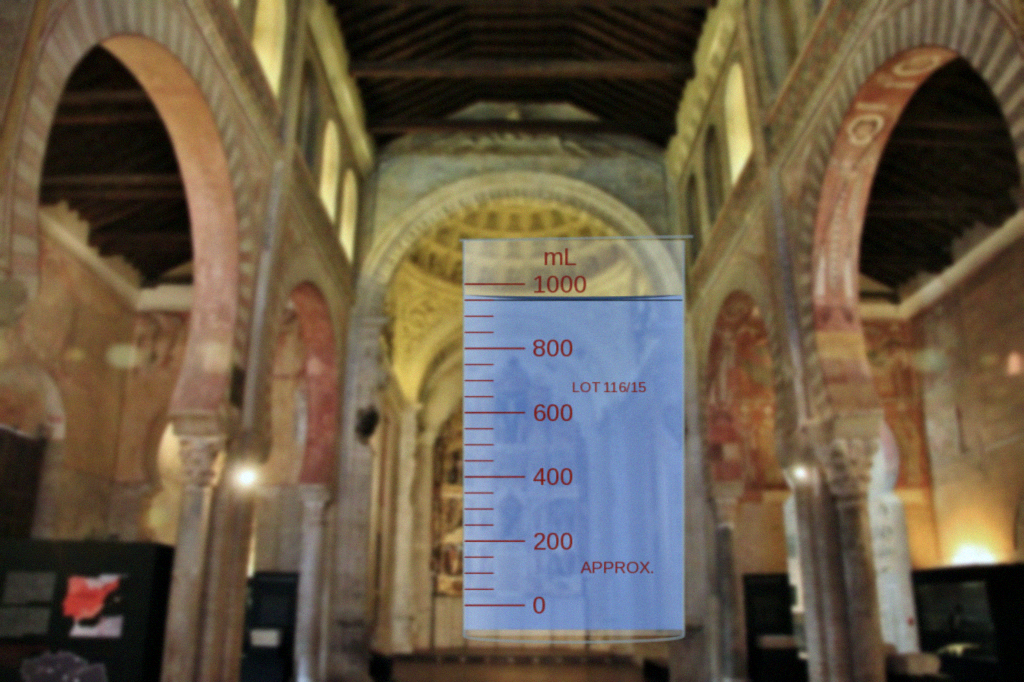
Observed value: 950 mL
